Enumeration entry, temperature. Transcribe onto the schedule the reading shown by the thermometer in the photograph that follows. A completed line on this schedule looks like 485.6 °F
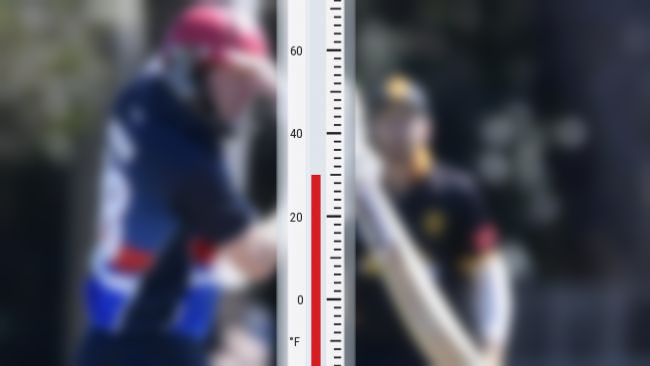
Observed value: 30 °F
